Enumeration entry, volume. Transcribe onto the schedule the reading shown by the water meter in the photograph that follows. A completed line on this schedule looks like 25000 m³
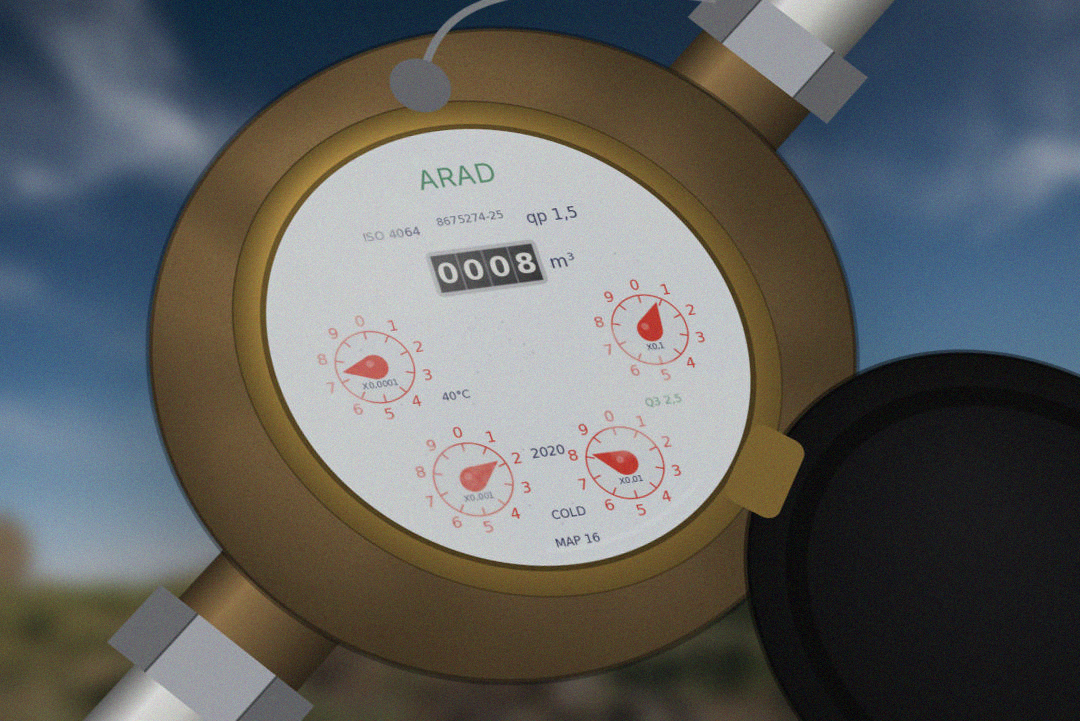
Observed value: 8.0817 m³
